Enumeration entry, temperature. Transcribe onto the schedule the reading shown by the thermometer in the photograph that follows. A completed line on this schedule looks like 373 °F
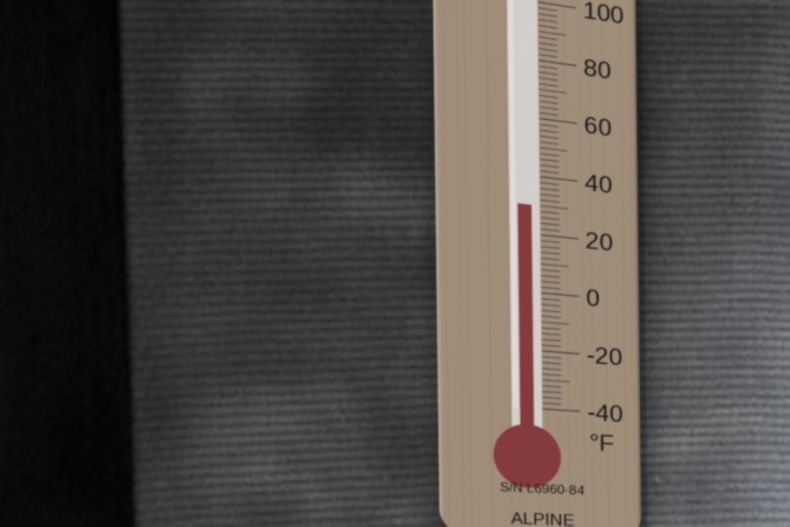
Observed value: 30 °F
